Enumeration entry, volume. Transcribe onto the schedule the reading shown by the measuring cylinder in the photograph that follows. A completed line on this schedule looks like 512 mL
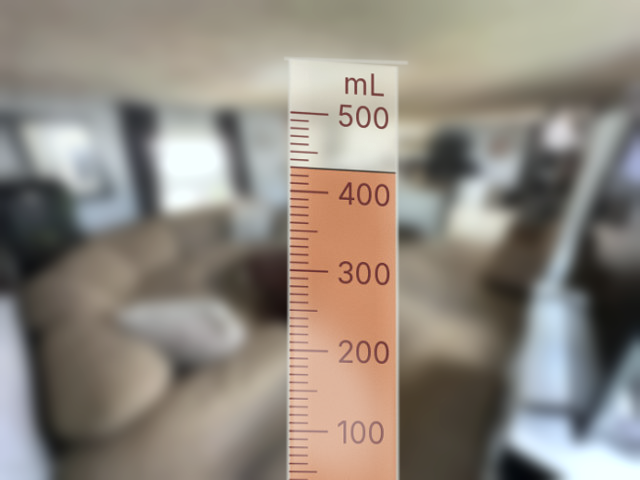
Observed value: 430 mL
